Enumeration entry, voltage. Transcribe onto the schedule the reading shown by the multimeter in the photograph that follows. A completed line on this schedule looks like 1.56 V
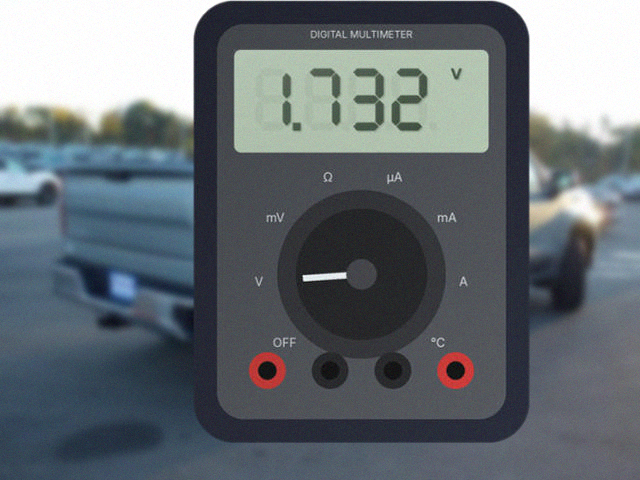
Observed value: 1.732 V
